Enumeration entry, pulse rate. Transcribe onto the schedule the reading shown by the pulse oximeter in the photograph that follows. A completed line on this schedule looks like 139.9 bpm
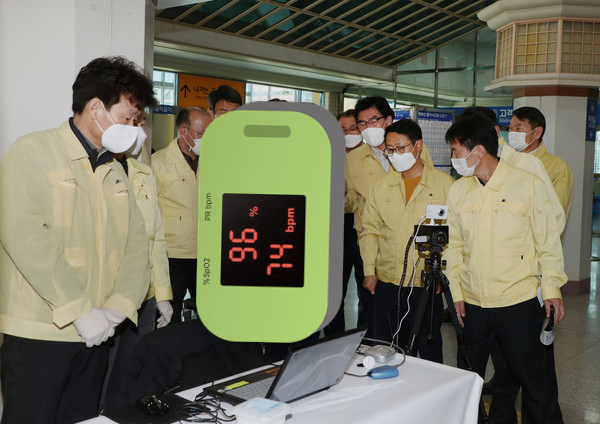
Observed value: 74 bpm
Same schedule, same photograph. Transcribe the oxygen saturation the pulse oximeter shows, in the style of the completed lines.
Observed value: 96 %
